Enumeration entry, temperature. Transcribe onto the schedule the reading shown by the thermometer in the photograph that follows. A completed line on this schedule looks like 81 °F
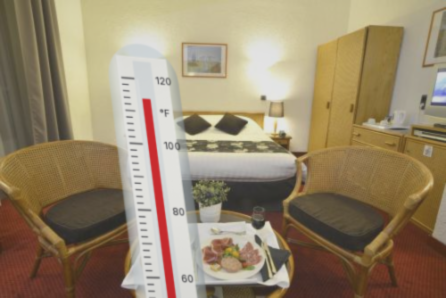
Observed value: 114 °F
